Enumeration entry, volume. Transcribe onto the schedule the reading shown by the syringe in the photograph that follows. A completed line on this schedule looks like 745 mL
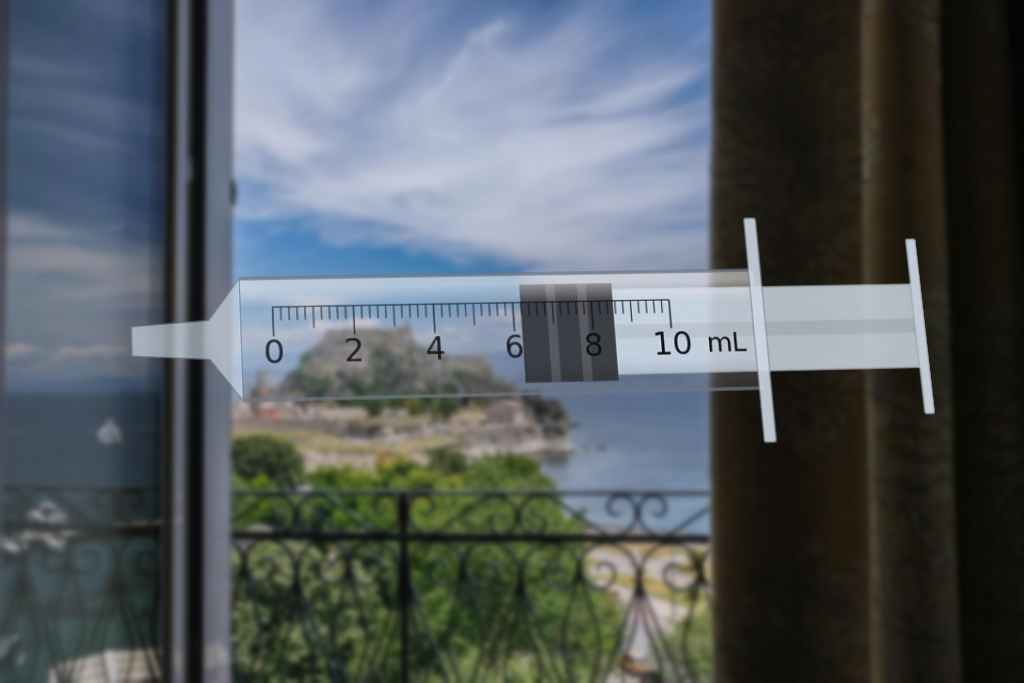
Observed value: 6.2 mL
